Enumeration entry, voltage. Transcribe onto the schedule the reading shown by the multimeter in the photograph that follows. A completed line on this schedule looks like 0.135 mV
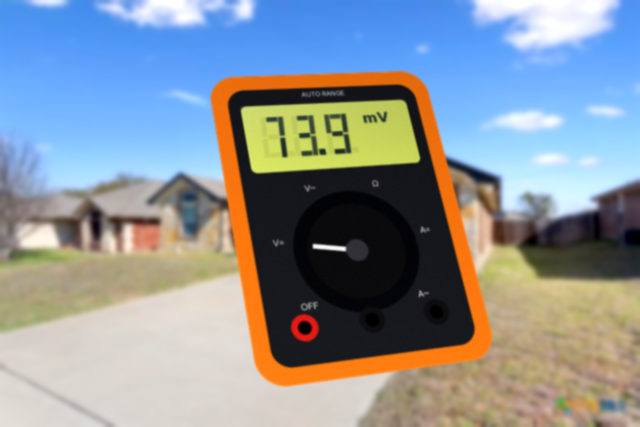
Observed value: 73.9 mV
